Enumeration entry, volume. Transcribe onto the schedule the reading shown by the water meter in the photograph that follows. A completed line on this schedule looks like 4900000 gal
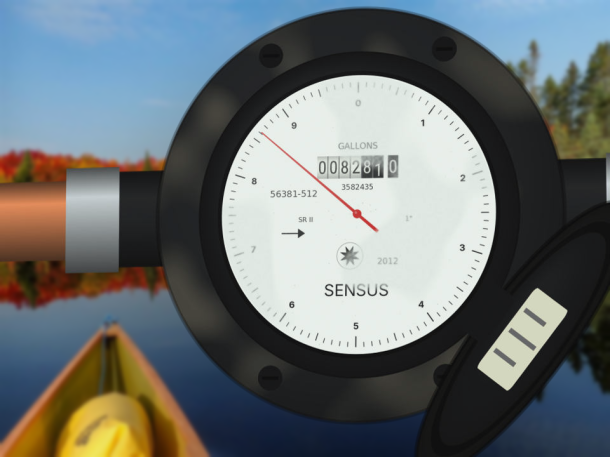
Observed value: 82808.6 gal
